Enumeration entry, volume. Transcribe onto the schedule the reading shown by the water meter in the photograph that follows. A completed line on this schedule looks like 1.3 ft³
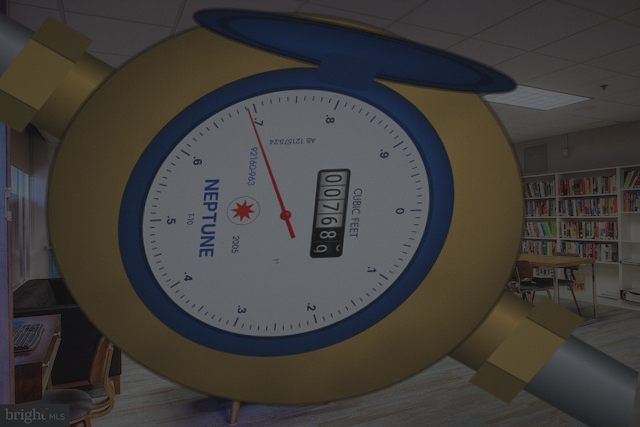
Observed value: 7688.69 ft³
